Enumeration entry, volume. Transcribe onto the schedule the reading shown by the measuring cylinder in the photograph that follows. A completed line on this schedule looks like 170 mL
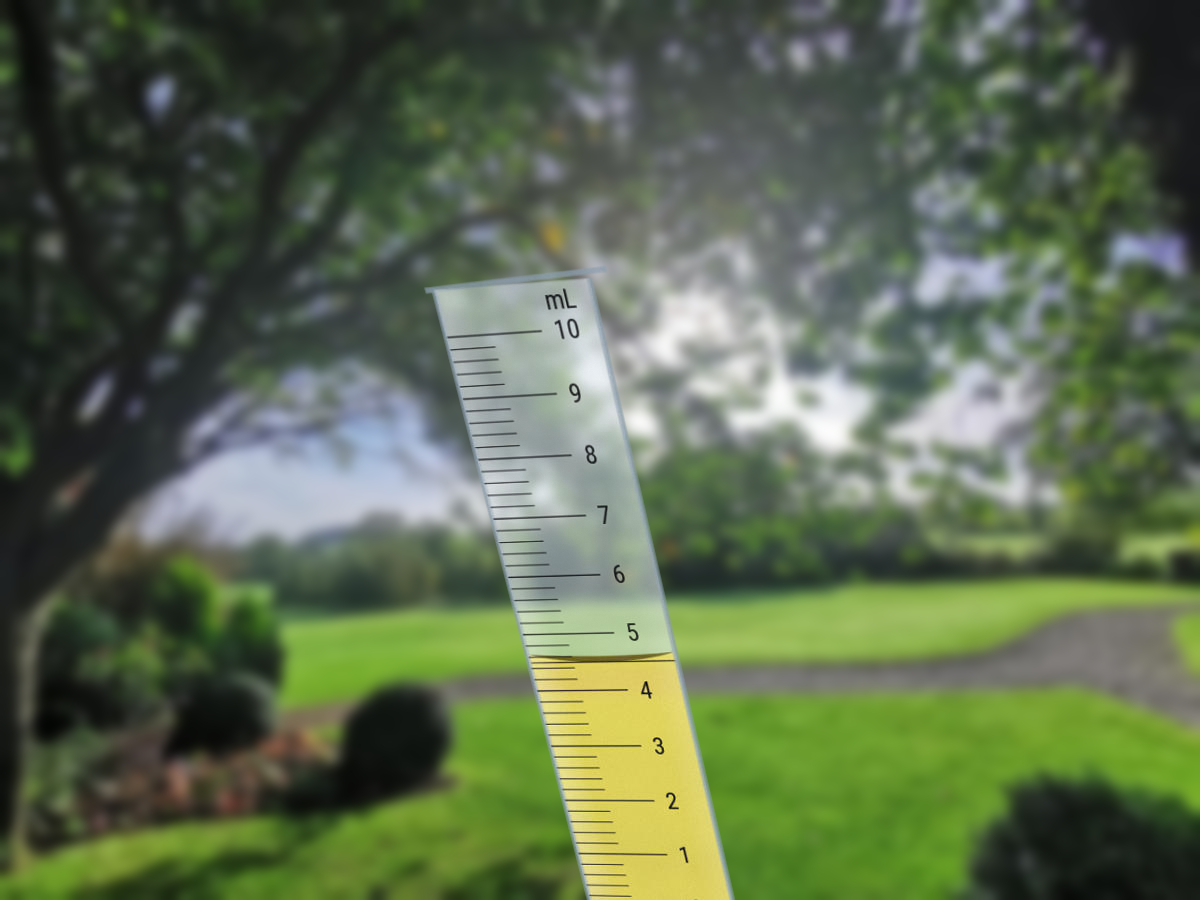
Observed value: 4.5 mL
